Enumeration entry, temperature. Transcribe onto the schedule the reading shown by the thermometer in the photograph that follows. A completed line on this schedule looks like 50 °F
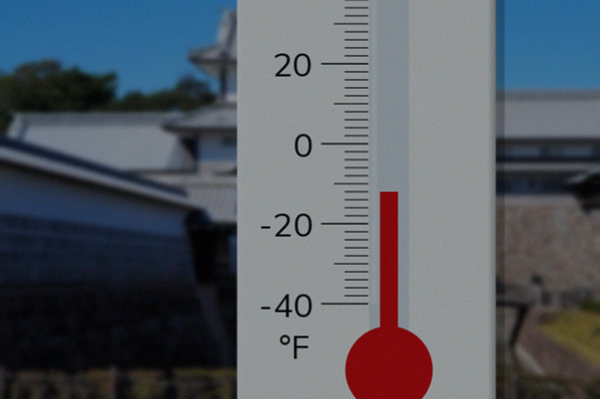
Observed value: -12 °F
